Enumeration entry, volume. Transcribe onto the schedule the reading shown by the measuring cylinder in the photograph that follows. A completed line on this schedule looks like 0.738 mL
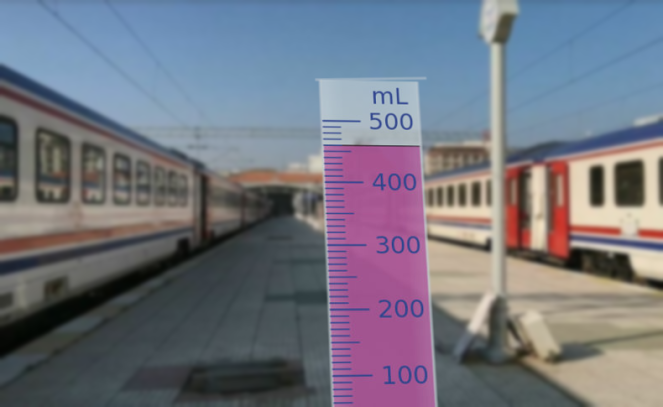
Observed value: 460 mL
